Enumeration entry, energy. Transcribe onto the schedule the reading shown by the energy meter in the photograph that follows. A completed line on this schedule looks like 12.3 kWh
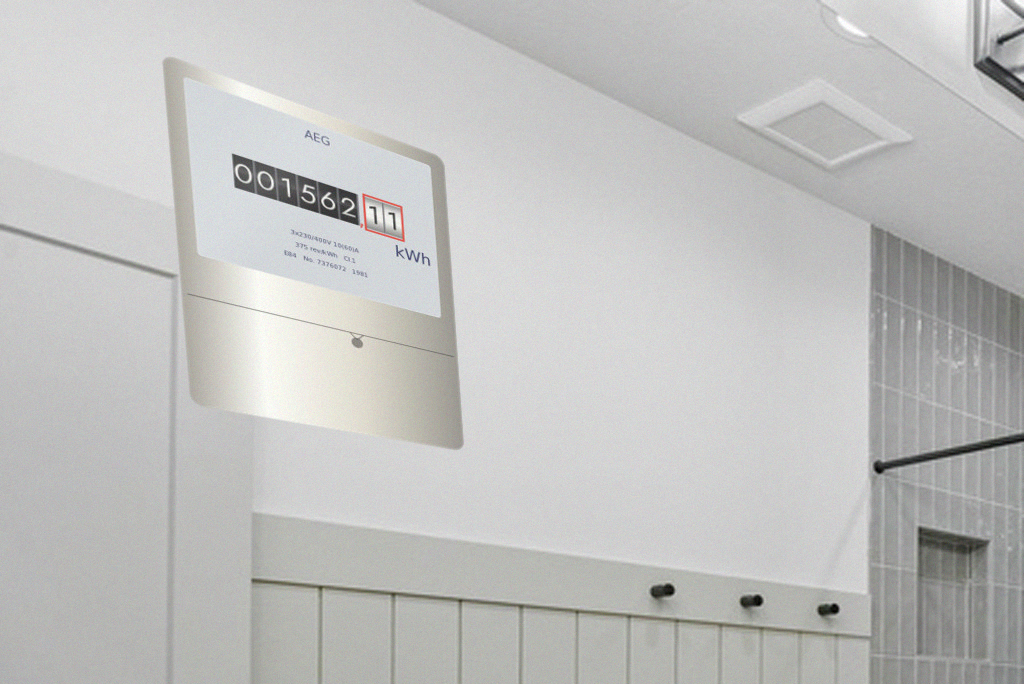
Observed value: 1562.11 kWh
